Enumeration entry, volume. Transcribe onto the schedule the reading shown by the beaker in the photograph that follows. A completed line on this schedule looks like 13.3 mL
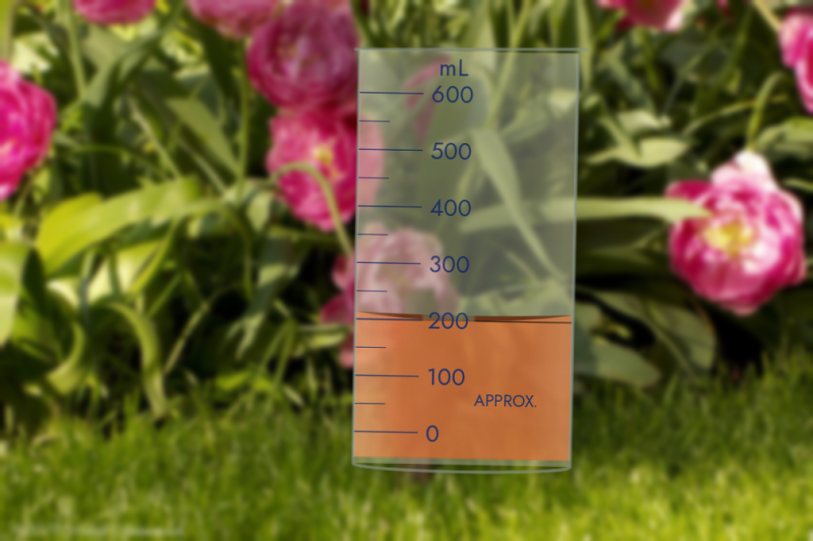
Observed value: 200 mL
